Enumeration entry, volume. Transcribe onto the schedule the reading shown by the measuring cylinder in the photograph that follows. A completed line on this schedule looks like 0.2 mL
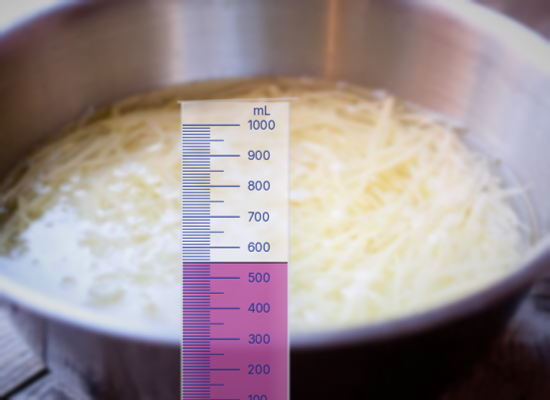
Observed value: 550 mL
